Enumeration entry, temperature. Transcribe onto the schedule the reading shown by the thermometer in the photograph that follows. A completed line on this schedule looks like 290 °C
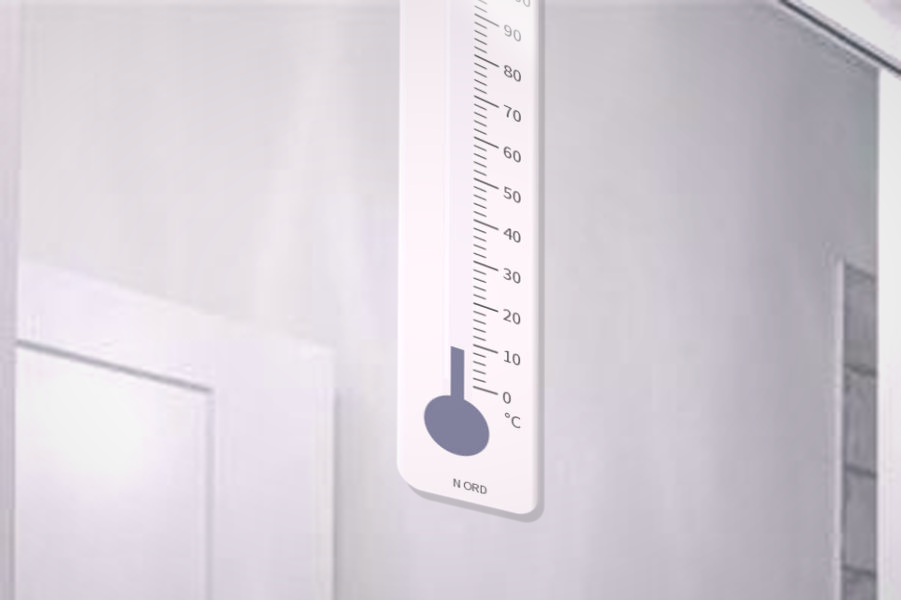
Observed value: 8 °C
